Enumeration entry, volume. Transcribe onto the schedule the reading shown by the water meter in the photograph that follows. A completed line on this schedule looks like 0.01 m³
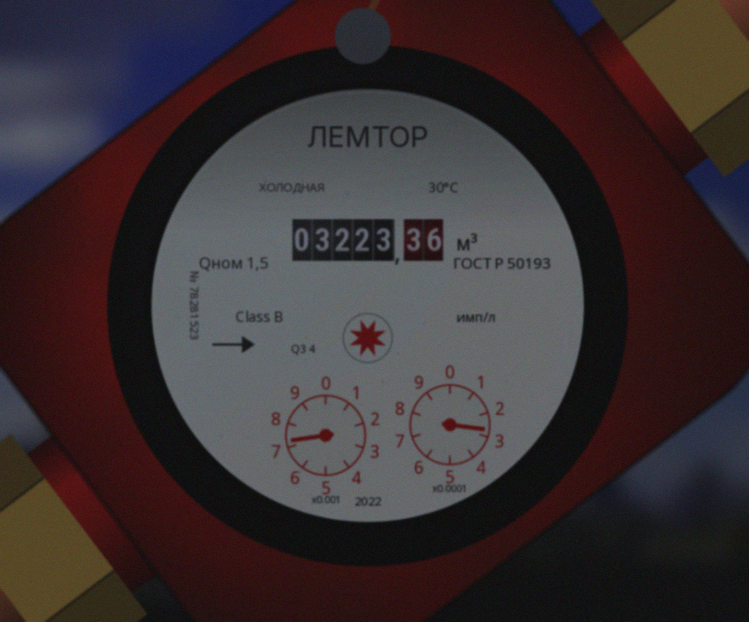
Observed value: 3223.3672 m³
